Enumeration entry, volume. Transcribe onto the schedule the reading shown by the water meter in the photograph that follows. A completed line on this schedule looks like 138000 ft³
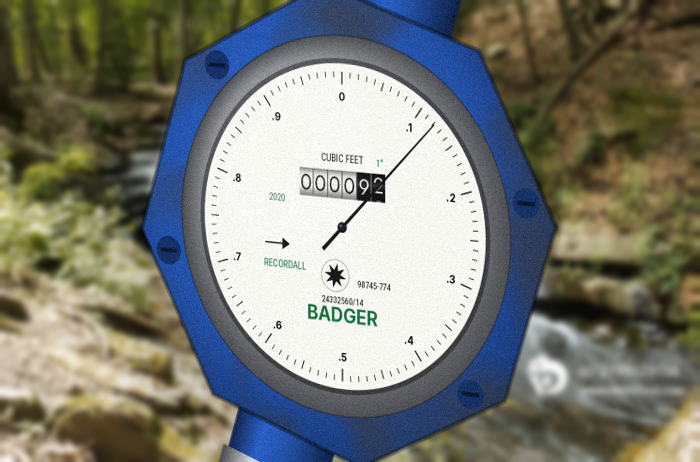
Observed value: 92.12 ft³
